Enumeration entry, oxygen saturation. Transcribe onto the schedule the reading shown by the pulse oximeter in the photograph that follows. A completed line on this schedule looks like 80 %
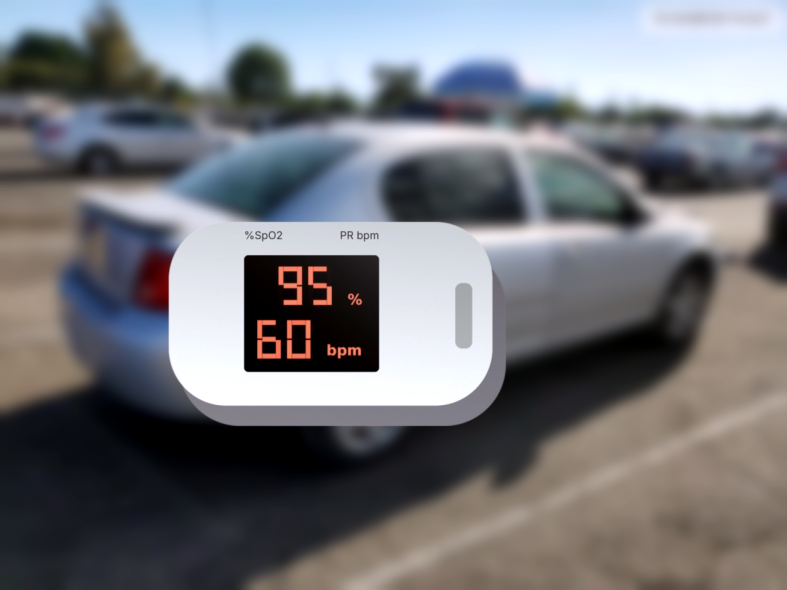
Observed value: 95 %
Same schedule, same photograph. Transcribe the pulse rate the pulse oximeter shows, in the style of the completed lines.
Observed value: 60 bpm
